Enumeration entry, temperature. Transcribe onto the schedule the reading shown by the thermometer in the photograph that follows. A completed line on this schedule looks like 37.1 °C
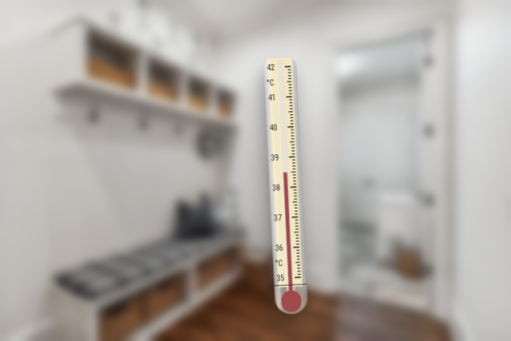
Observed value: 38.5 °C
